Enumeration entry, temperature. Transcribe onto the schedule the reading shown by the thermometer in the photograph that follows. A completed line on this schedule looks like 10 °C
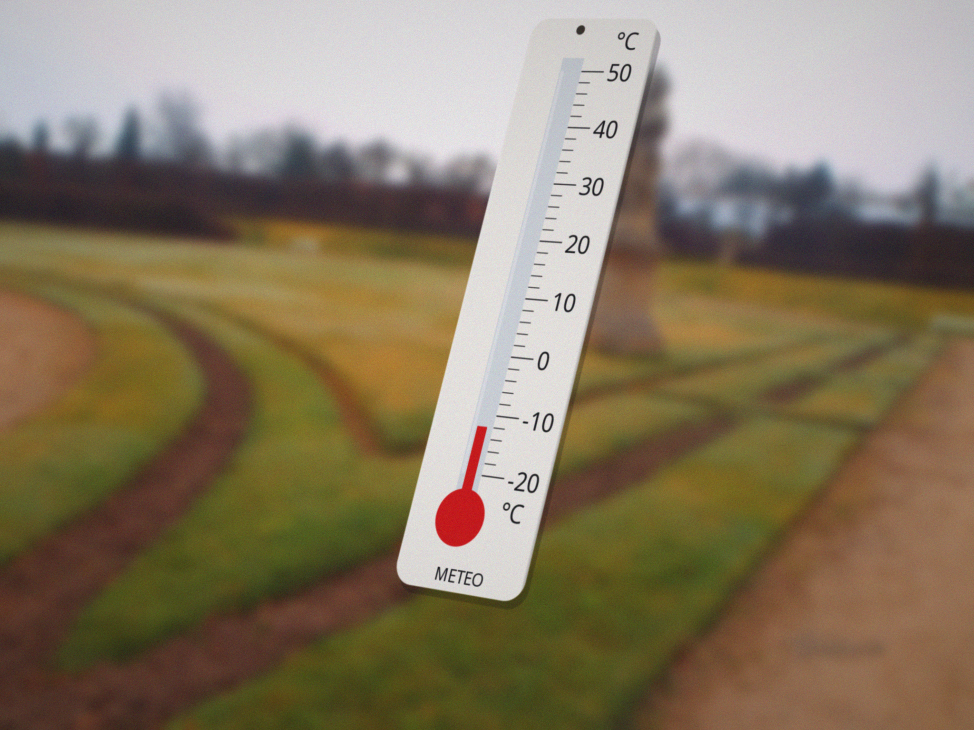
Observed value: -12 °C
